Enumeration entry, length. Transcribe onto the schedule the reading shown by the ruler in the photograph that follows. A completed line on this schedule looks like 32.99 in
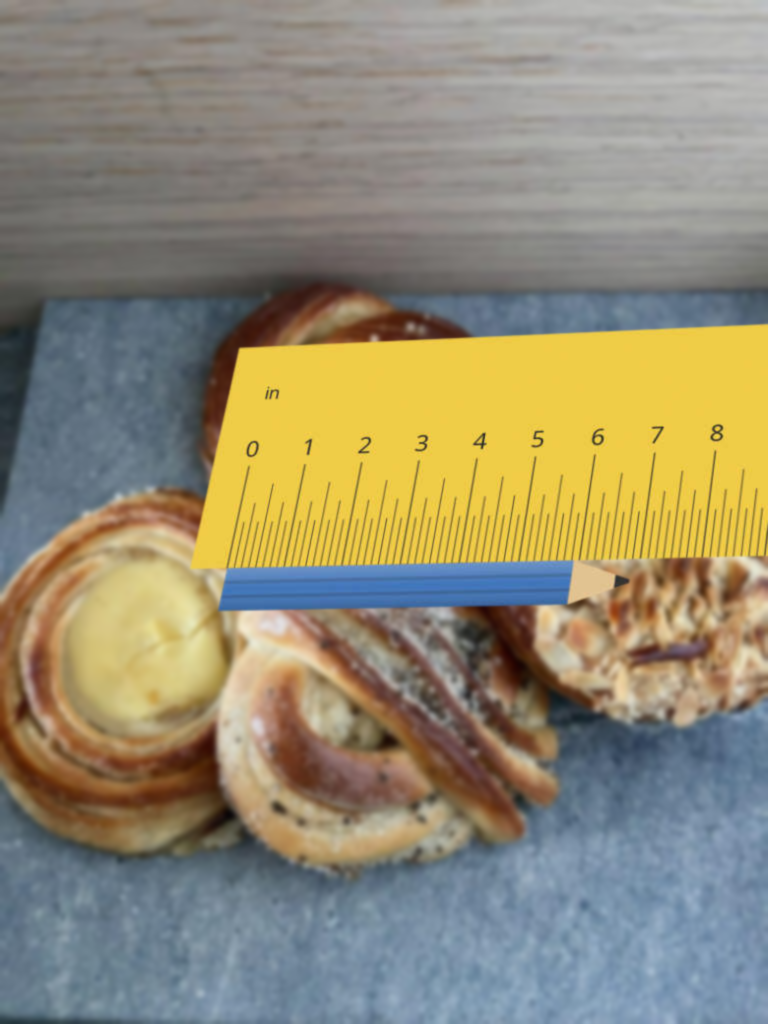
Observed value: 6.875 in
